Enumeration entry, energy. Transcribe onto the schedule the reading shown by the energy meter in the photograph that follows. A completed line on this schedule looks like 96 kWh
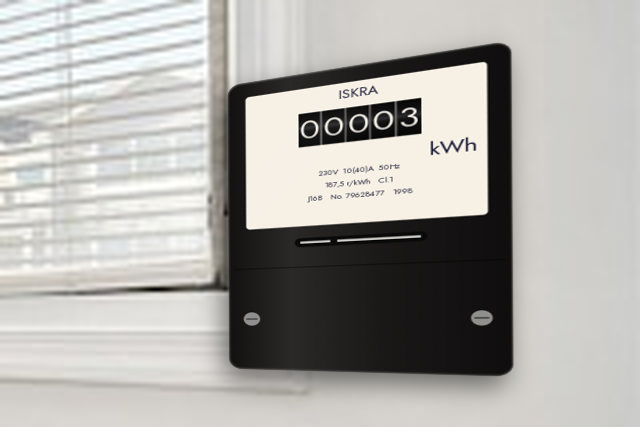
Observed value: 3 kWh
